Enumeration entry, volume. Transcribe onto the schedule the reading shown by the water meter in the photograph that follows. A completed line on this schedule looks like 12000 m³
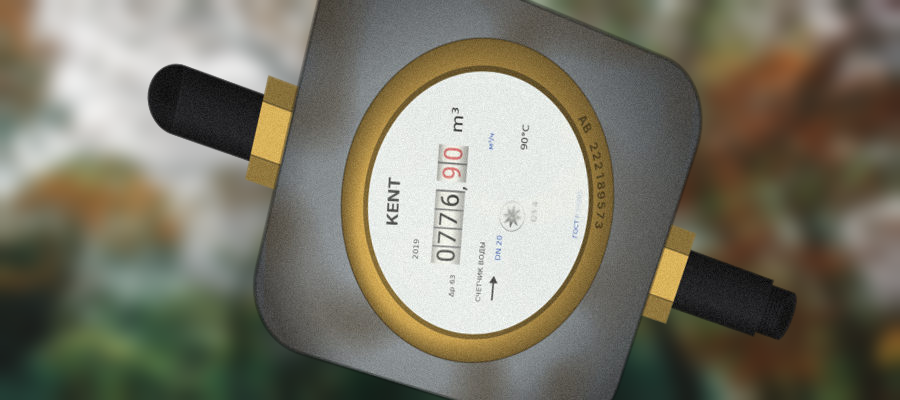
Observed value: 776.90 m³
